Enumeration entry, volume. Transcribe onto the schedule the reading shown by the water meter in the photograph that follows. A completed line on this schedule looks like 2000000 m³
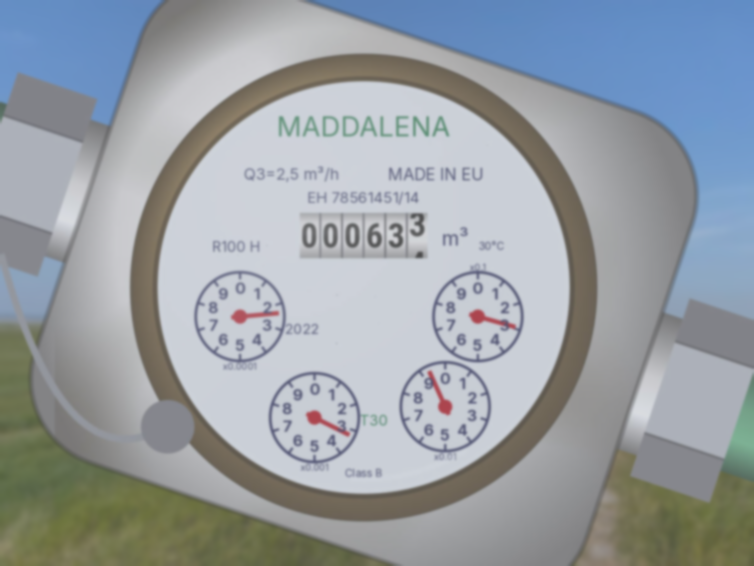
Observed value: 633.2932 m³
